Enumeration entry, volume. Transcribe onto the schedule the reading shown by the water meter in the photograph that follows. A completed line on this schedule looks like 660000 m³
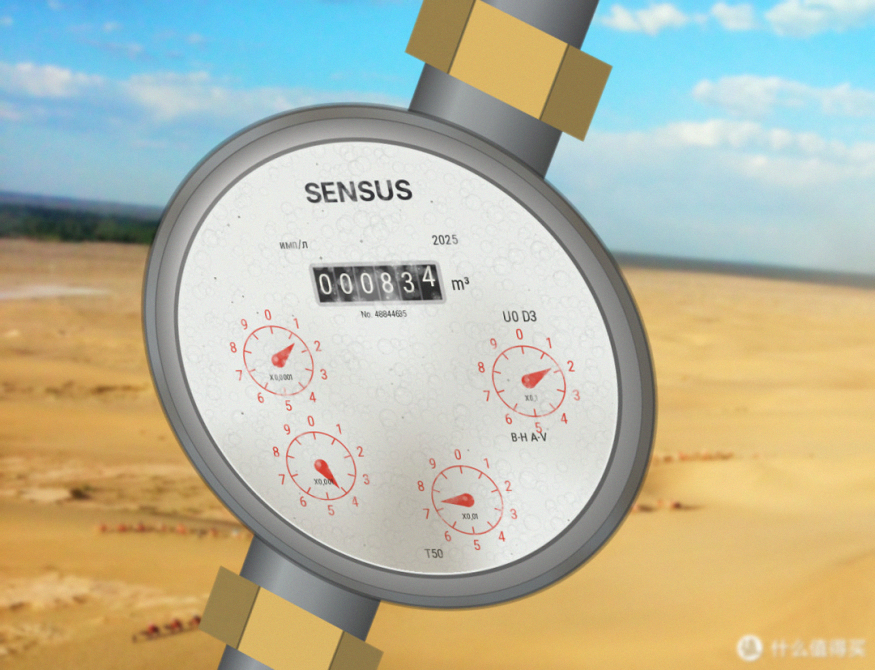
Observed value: 834.1741 m³
